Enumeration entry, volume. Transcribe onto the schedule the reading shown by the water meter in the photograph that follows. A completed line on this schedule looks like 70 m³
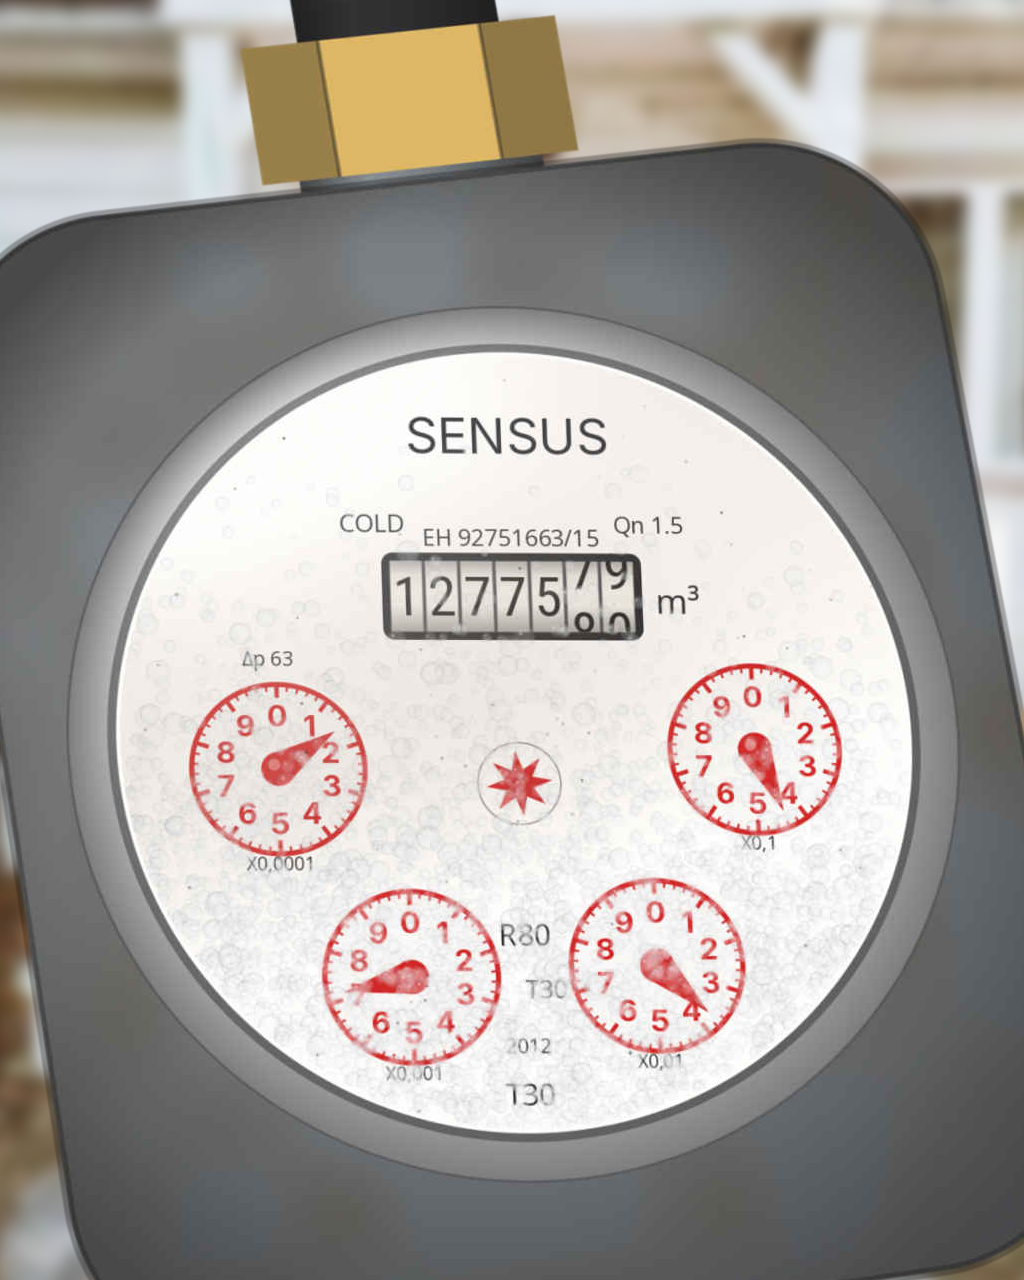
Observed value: 1277579.4371 m³
